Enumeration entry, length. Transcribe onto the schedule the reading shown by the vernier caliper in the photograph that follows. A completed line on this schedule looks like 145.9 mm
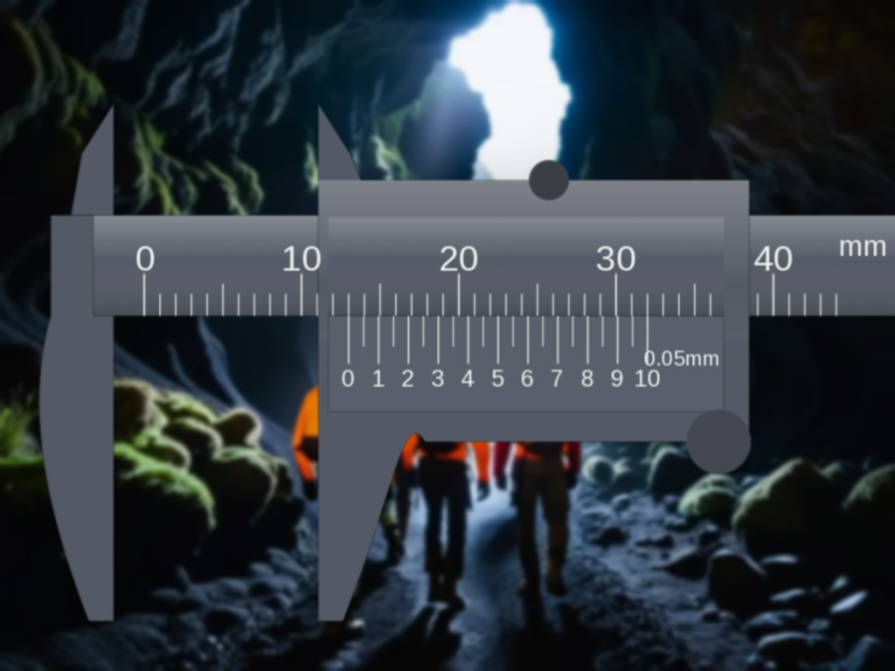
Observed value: 13.0 mm
